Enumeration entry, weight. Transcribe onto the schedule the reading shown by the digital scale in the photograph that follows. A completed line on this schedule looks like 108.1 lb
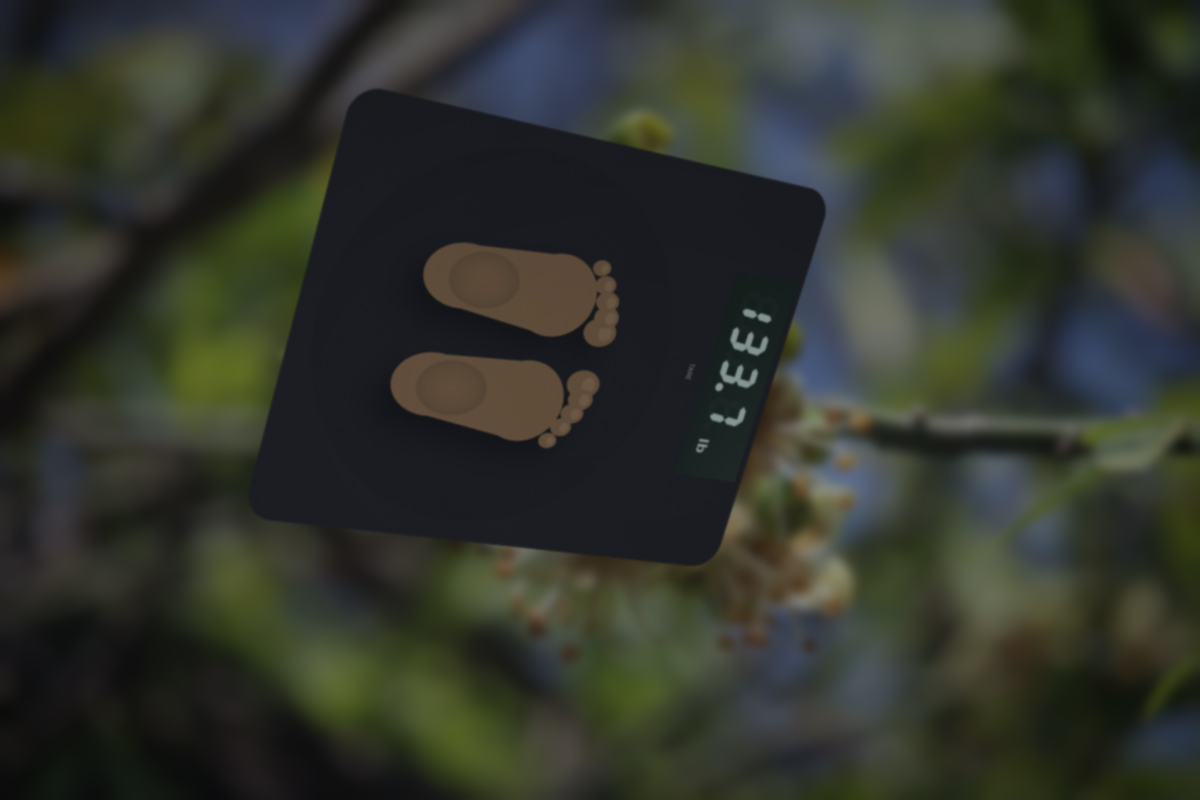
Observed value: 133.7 lb
